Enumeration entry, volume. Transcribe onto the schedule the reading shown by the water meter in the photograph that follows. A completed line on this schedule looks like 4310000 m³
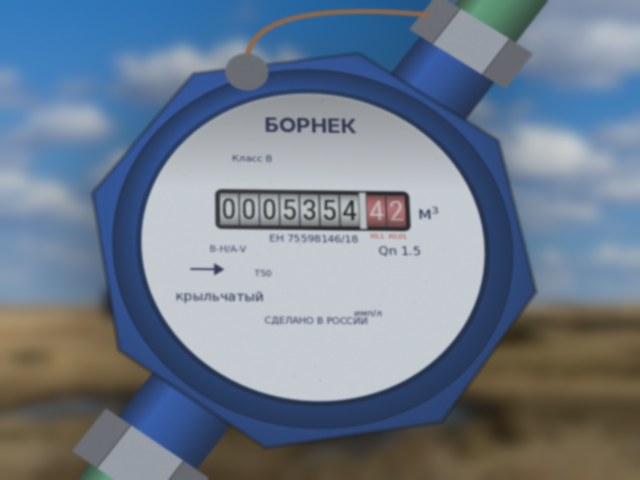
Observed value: 5354.42 m³
